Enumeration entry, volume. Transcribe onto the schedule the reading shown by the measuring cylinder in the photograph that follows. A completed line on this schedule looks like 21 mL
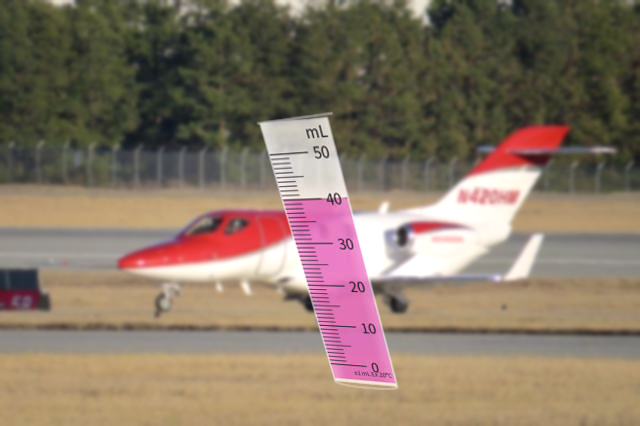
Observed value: 40 mL
